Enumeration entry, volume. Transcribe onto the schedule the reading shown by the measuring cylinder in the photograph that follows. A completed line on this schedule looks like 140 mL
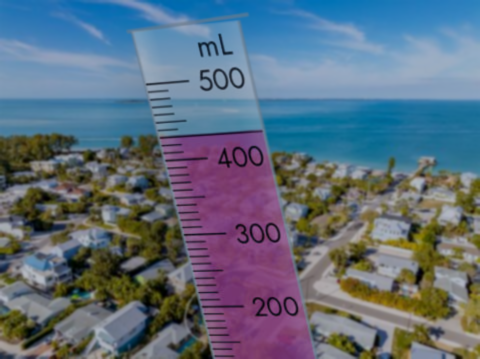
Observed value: 430 mL
